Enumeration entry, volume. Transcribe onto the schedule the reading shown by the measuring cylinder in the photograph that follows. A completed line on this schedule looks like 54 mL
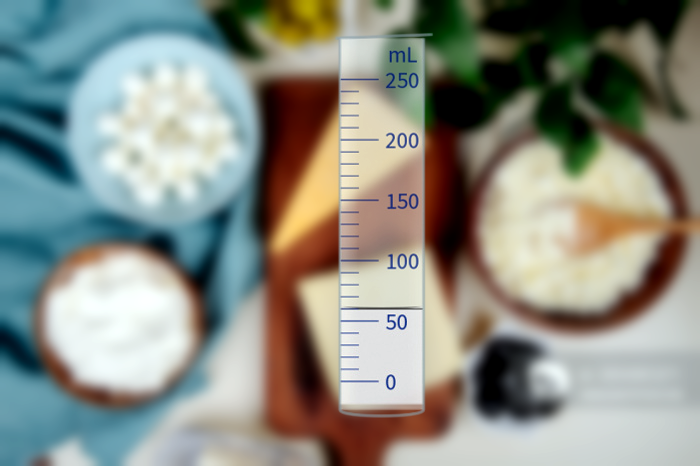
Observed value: 60 mL
